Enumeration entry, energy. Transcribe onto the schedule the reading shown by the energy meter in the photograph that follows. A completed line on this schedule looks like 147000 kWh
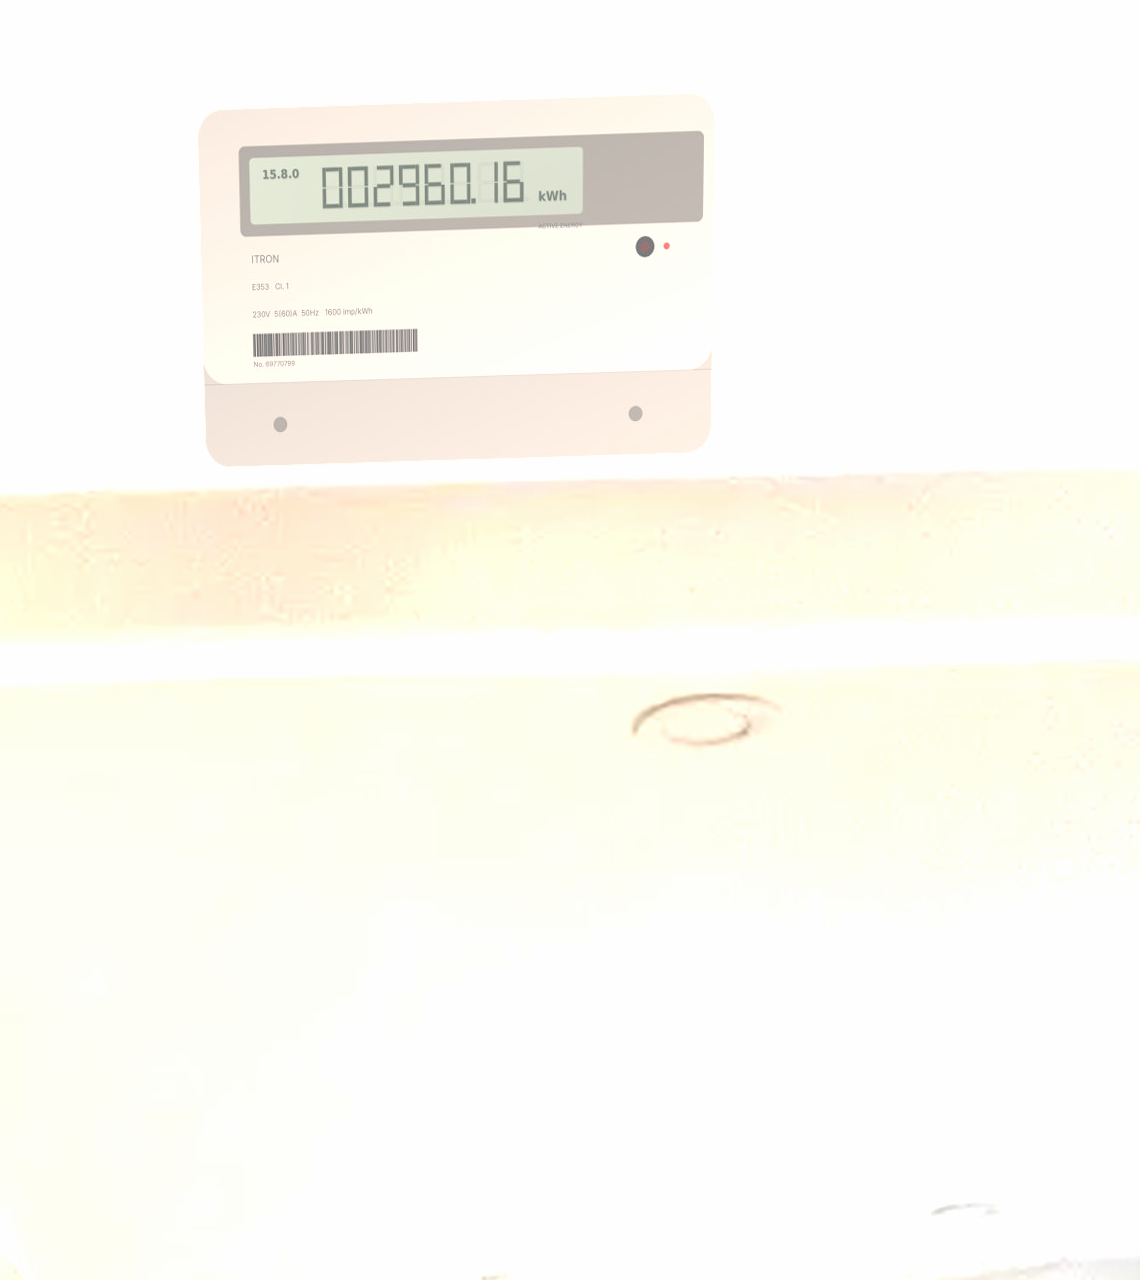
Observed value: 2960.16 kWh
